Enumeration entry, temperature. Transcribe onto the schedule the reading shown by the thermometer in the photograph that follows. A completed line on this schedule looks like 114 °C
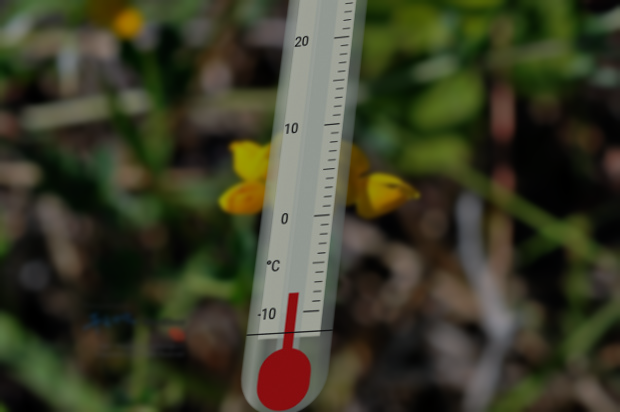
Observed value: -8 °C
